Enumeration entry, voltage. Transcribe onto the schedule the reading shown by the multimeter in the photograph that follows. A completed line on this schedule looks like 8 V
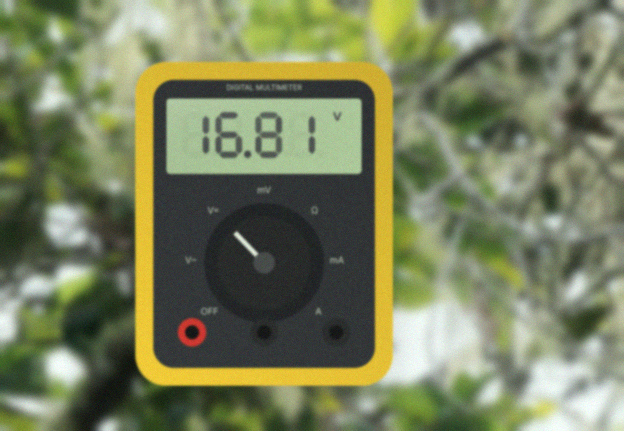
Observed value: 16.81 V
